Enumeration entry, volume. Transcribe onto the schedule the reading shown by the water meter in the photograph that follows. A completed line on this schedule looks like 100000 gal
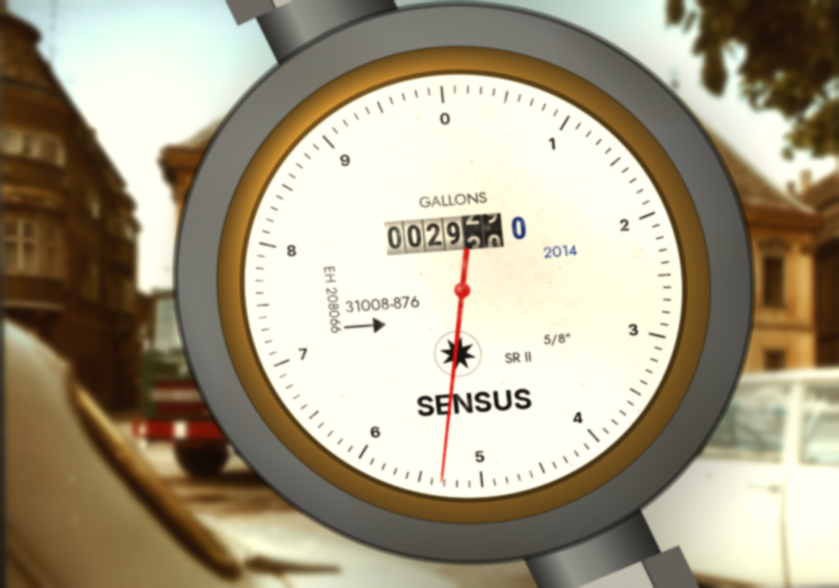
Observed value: 29295.3 gal
